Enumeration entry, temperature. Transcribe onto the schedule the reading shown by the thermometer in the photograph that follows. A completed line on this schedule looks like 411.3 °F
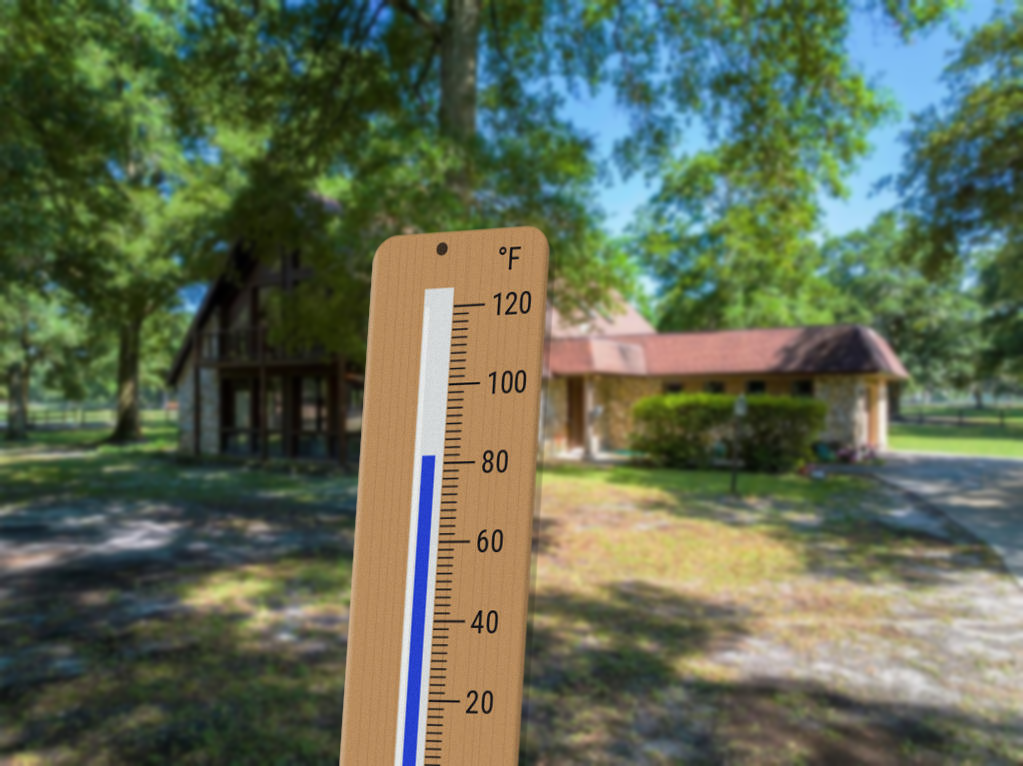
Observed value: 82 °F
